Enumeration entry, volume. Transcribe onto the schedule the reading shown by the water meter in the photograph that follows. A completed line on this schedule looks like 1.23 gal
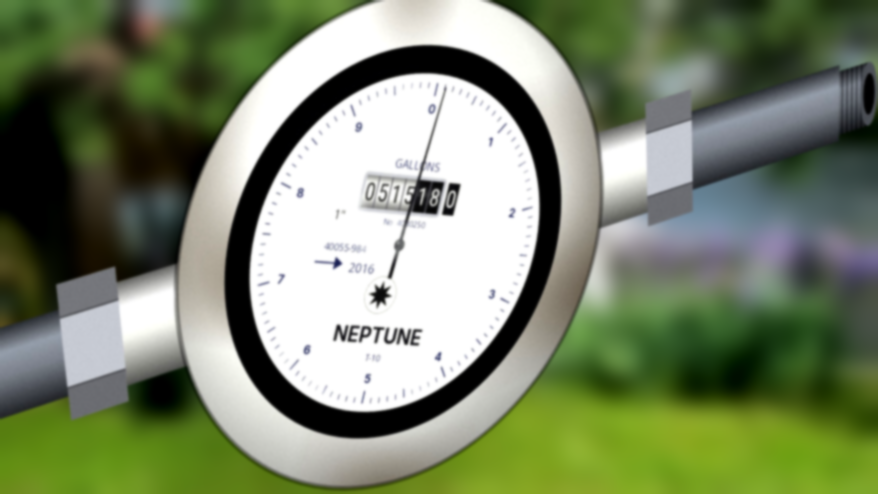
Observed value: 515180.1 gal
